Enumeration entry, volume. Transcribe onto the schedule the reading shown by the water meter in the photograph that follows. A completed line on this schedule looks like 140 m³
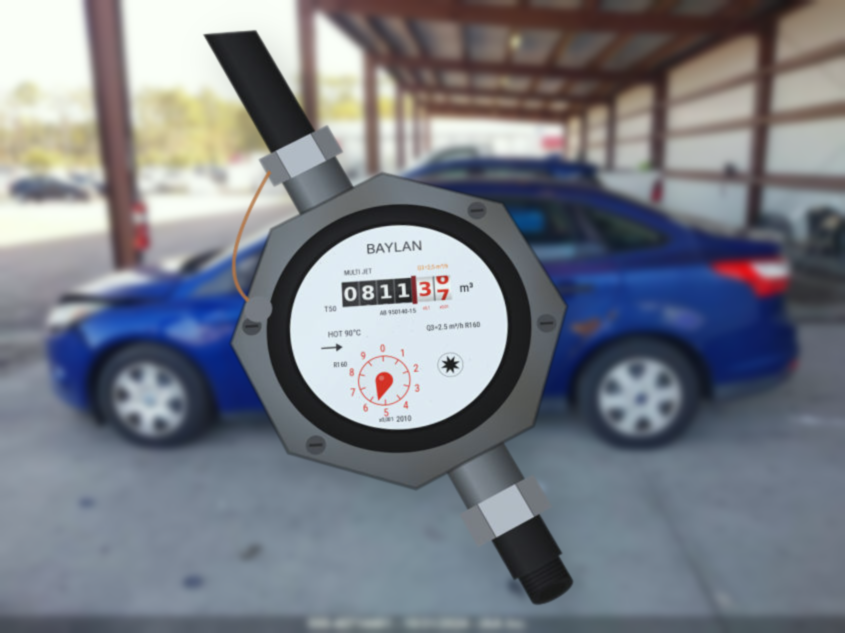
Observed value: 811.365 m³
